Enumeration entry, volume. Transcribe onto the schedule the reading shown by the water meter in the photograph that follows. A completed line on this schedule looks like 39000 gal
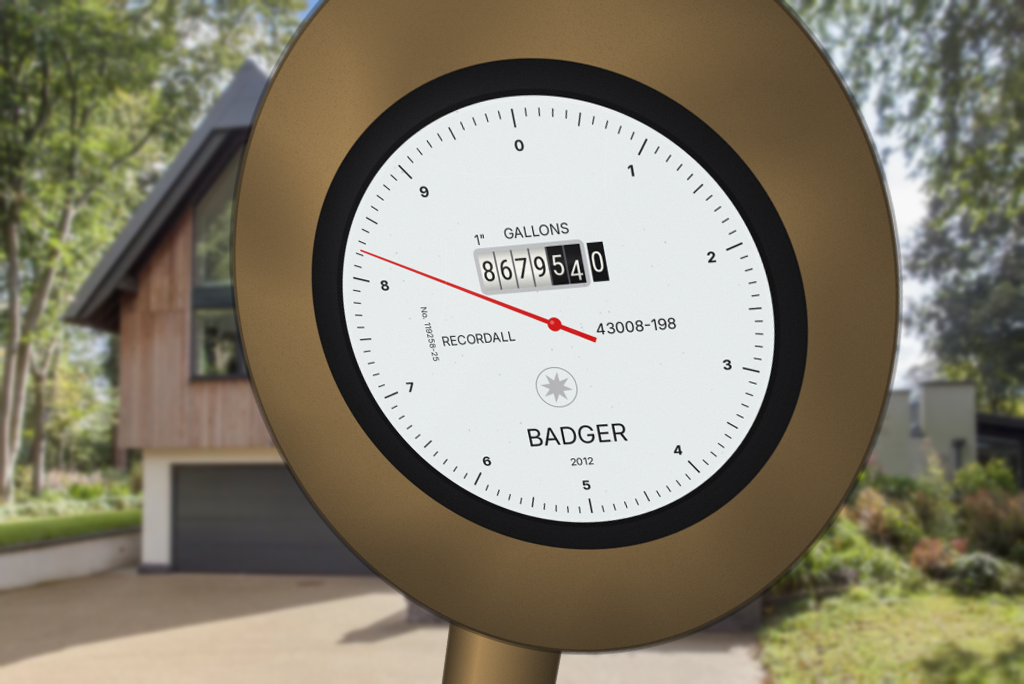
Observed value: 8679538.2 gal
